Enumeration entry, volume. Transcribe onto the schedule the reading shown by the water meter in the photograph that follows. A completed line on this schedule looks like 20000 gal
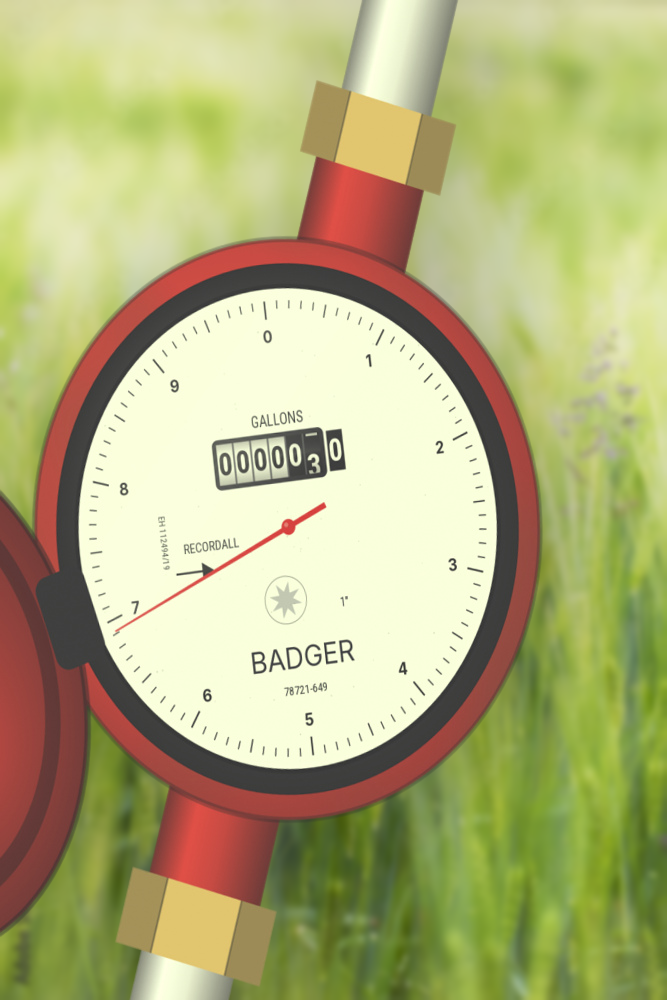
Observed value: 26.9 gal
